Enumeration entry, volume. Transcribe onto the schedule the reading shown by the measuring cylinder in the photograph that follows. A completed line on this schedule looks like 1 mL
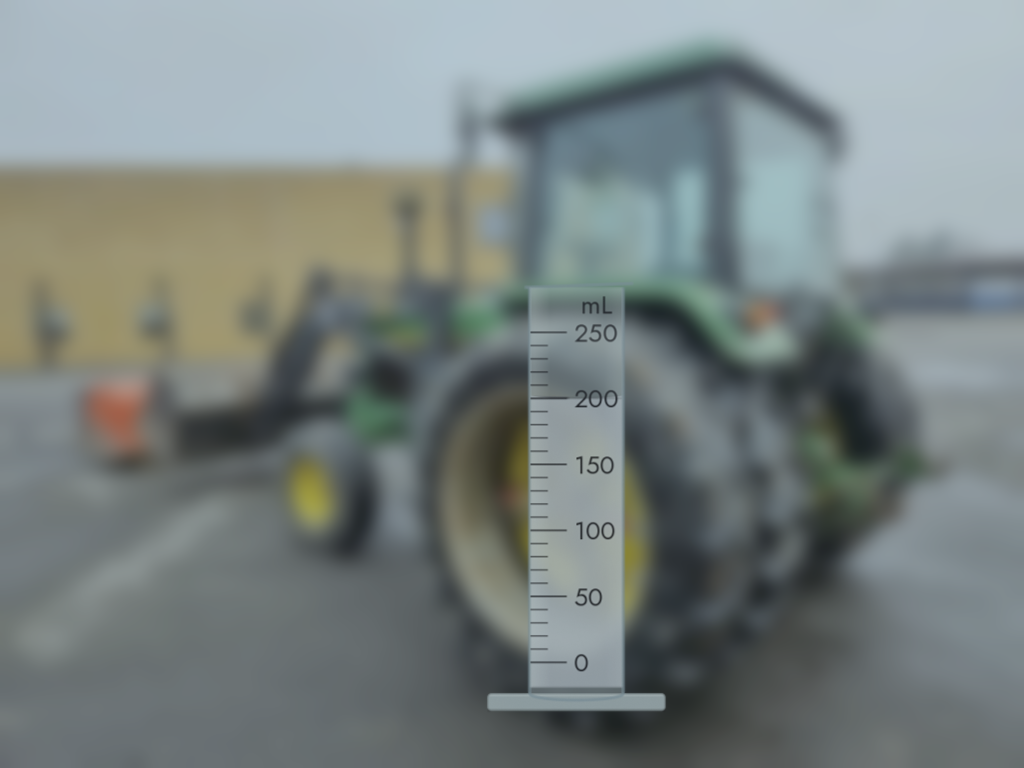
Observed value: 200 mL
